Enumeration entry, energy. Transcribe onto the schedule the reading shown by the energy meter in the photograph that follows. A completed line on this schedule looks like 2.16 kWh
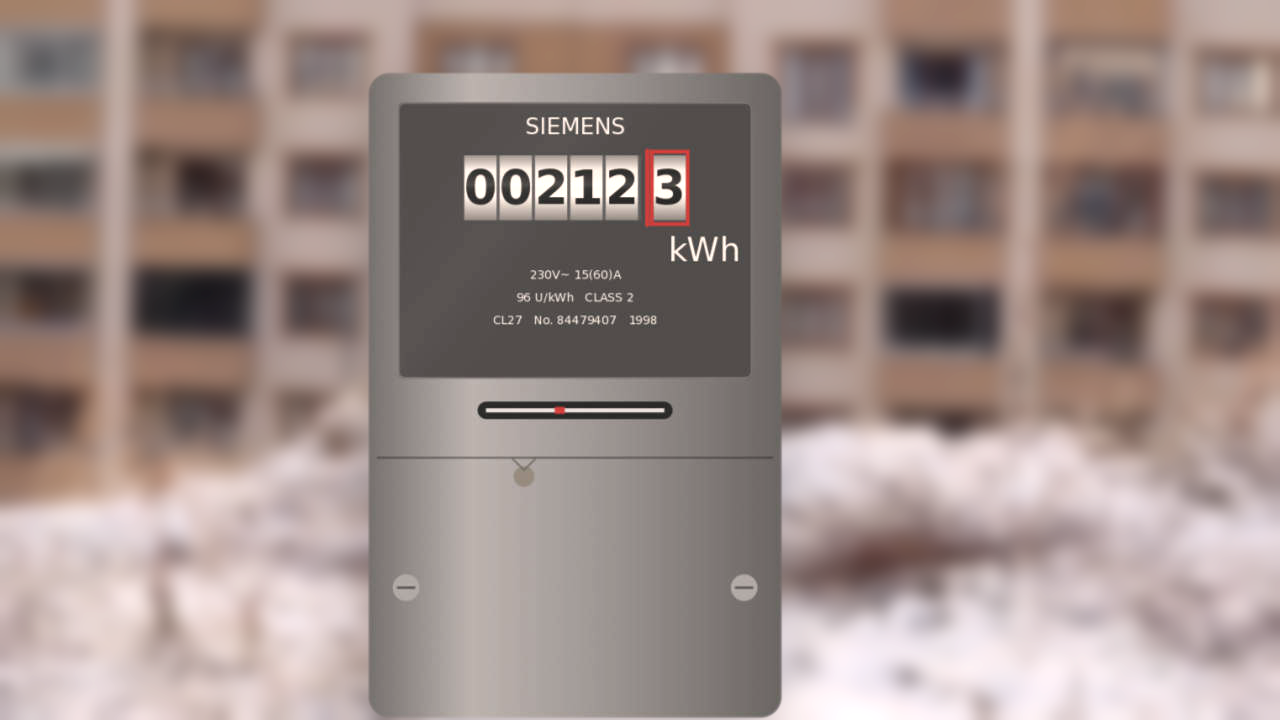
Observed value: 212.3 kWh
